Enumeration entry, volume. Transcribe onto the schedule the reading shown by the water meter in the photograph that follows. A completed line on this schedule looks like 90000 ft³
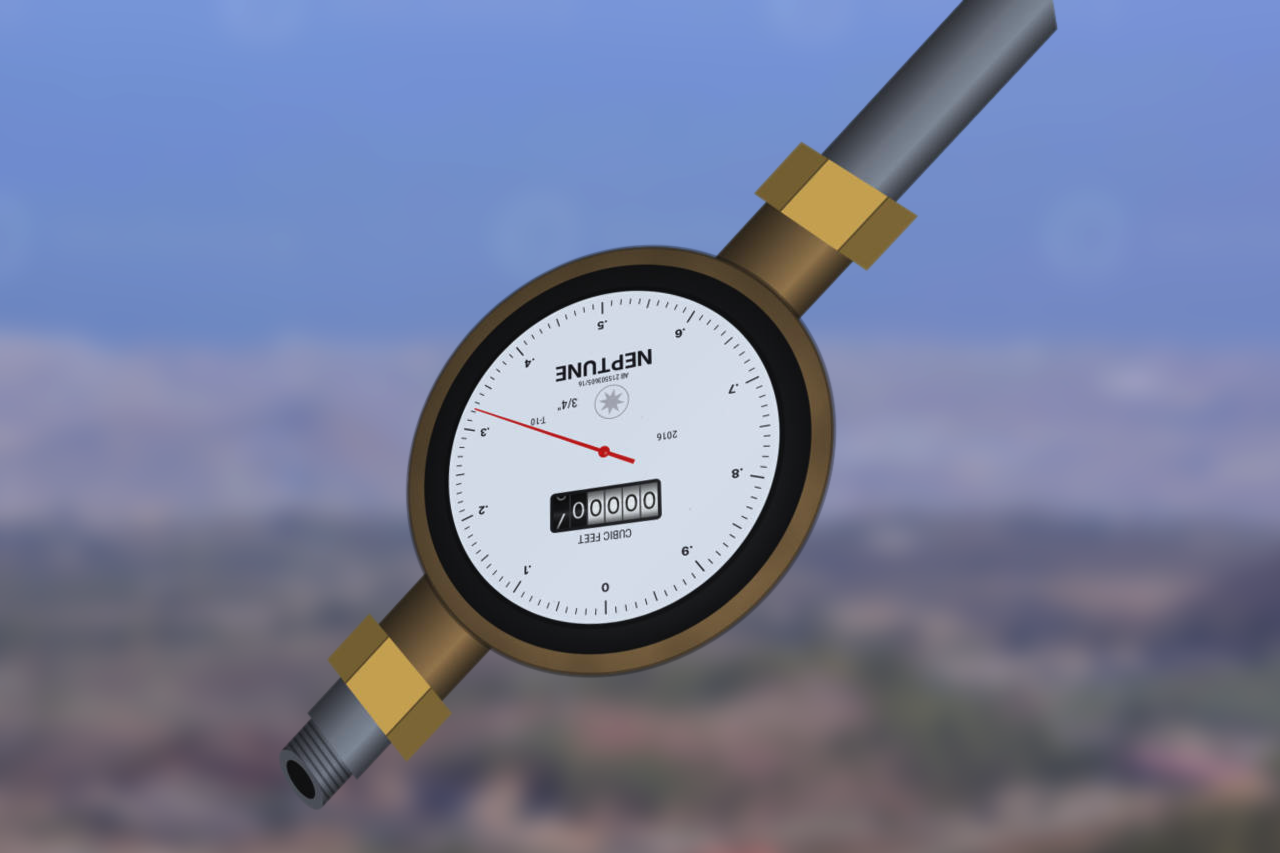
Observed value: 7.32 ft³
